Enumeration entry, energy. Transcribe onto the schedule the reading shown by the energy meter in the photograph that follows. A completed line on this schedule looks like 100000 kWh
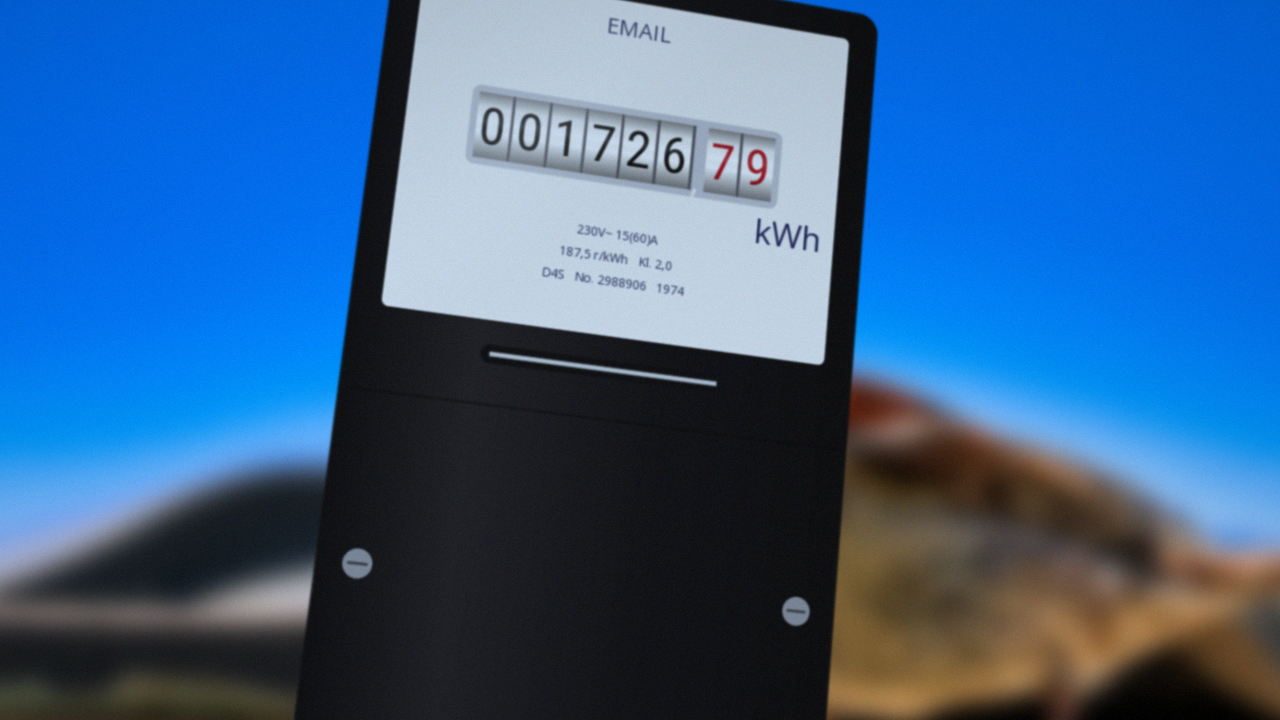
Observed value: 1726.79 kWh
